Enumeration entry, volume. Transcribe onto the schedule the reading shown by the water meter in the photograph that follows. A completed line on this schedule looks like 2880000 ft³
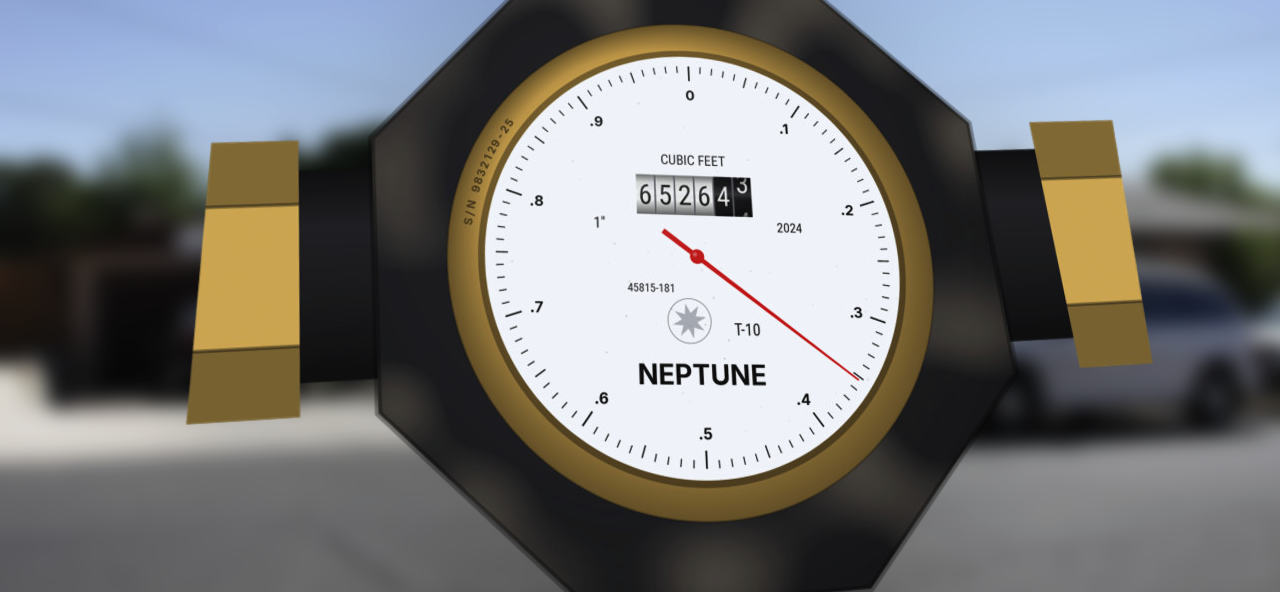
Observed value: 652643.35 ft³
